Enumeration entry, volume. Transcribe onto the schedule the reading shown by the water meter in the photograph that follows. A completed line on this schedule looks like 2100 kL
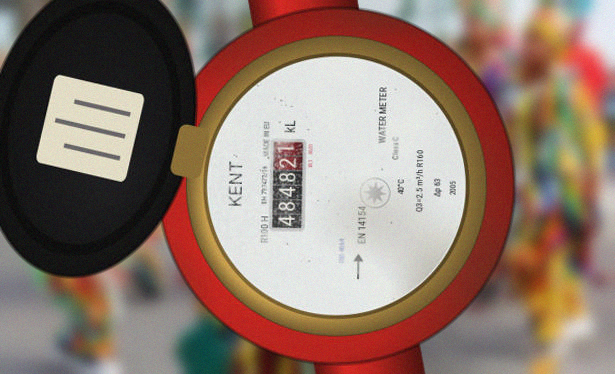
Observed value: 4848.21 kL
